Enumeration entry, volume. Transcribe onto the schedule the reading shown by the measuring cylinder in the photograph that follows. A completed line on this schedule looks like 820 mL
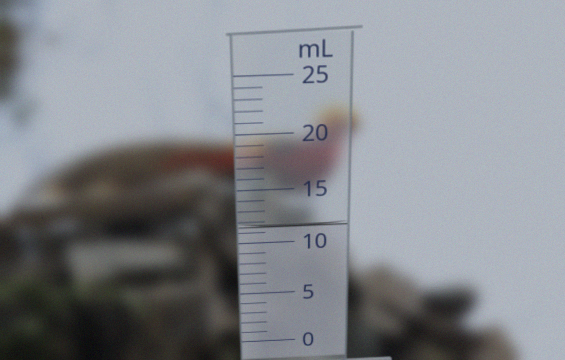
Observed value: 11.5 mL
